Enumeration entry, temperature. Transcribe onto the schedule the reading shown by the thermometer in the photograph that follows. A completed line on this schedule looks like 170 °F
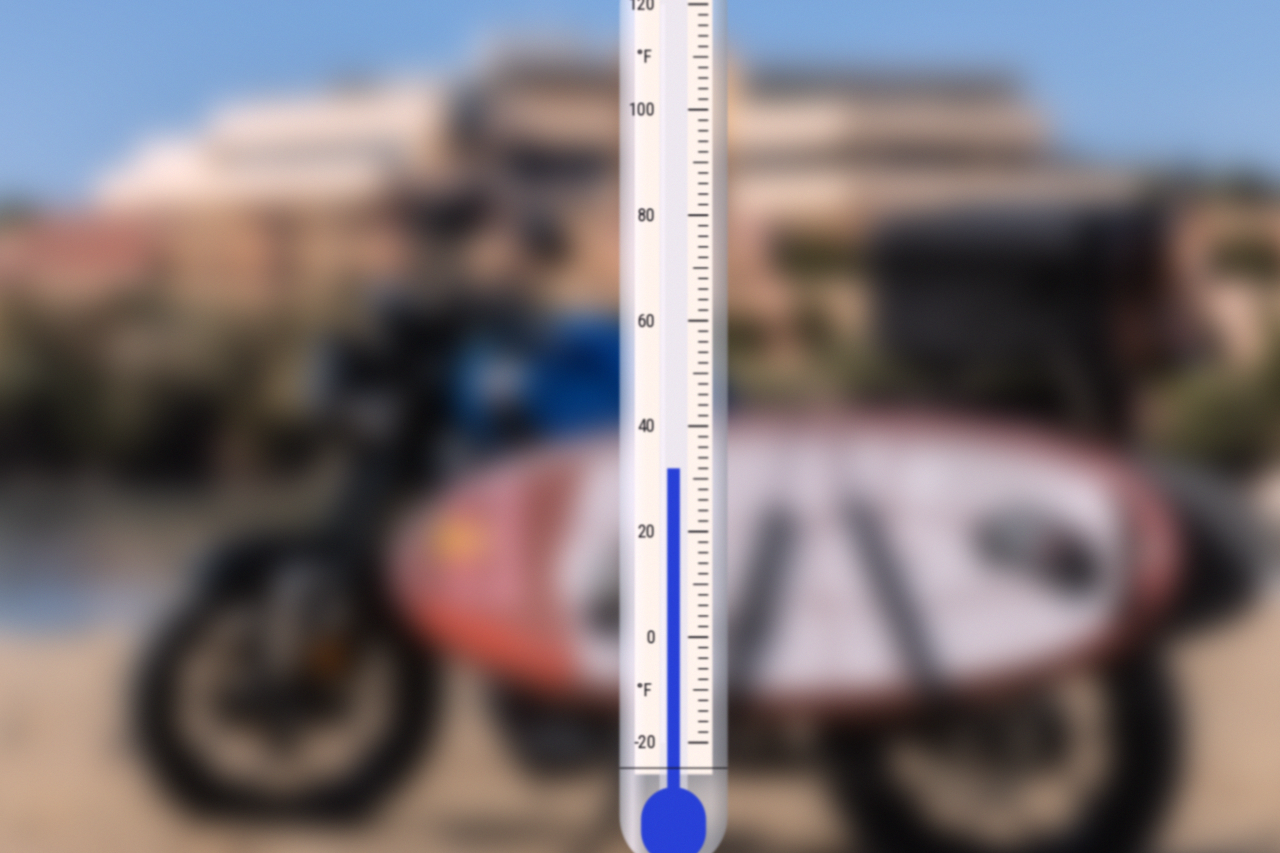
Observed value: 32 °F
